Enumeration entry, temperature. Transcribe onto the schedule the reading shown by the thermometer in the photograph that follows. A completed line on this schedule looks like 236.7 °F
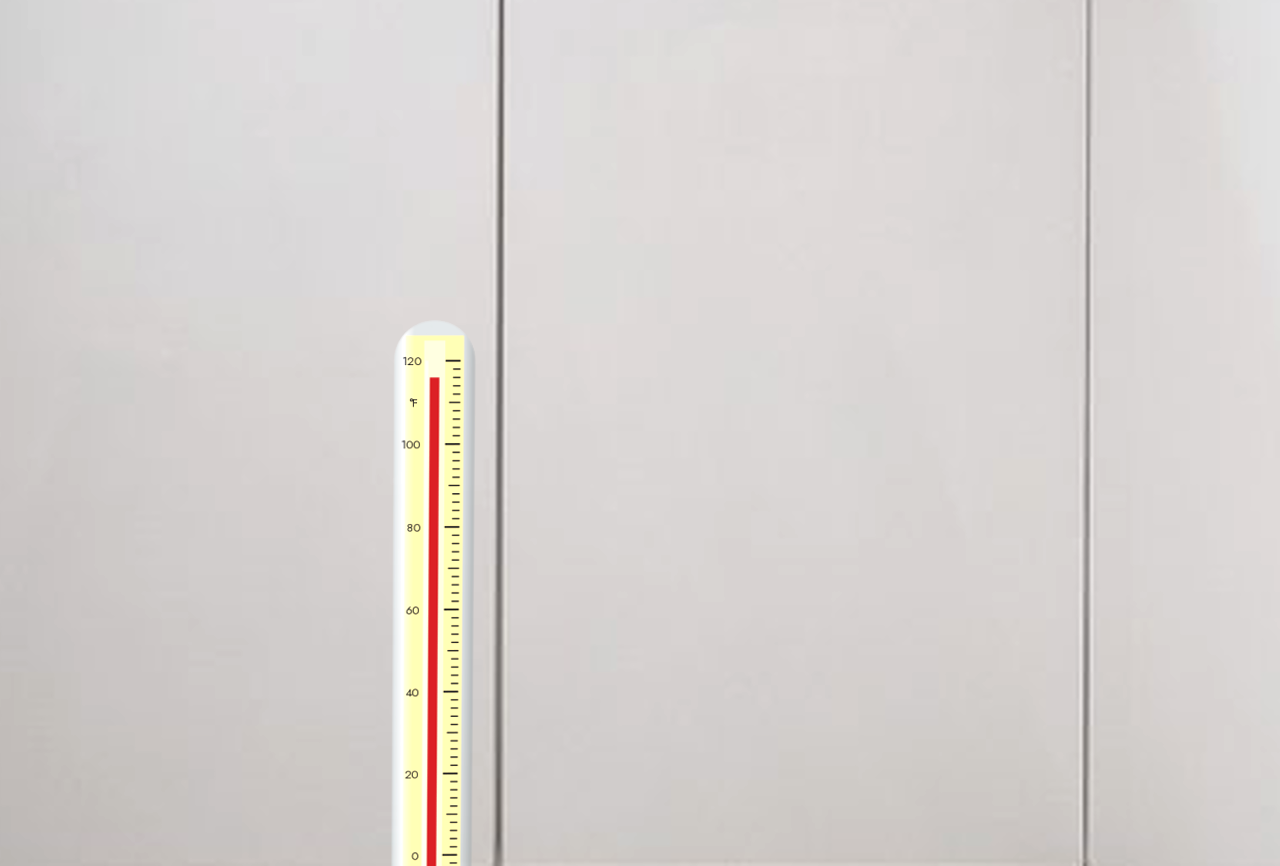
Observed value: 116 °F
